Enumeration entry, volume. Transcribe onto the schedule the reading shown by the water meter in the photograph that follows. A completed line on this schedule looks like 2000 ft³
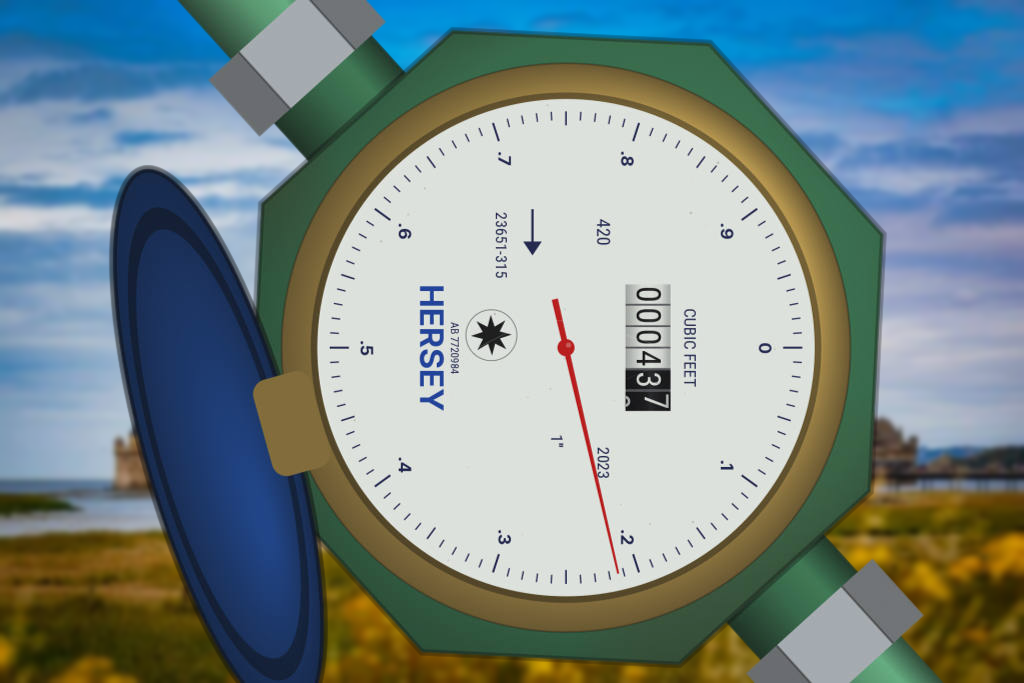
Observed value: 437.21 ft³
